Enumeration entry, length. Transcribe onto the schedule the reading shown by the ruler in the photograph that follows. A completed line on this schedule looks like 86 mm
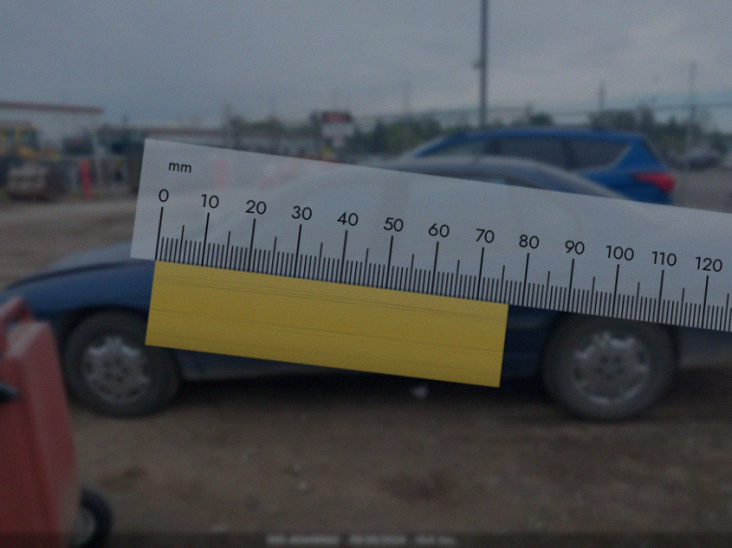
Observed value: 77 mm
